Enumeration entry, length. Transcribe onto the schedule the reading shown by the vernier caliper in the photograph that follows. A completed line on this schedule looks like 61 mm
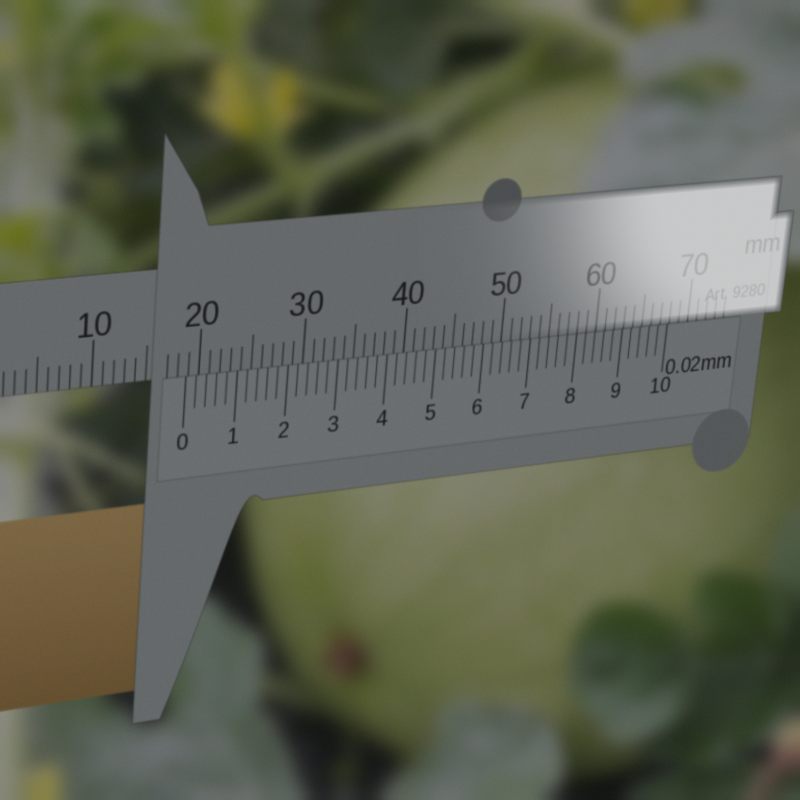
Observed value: 18.8 mm
